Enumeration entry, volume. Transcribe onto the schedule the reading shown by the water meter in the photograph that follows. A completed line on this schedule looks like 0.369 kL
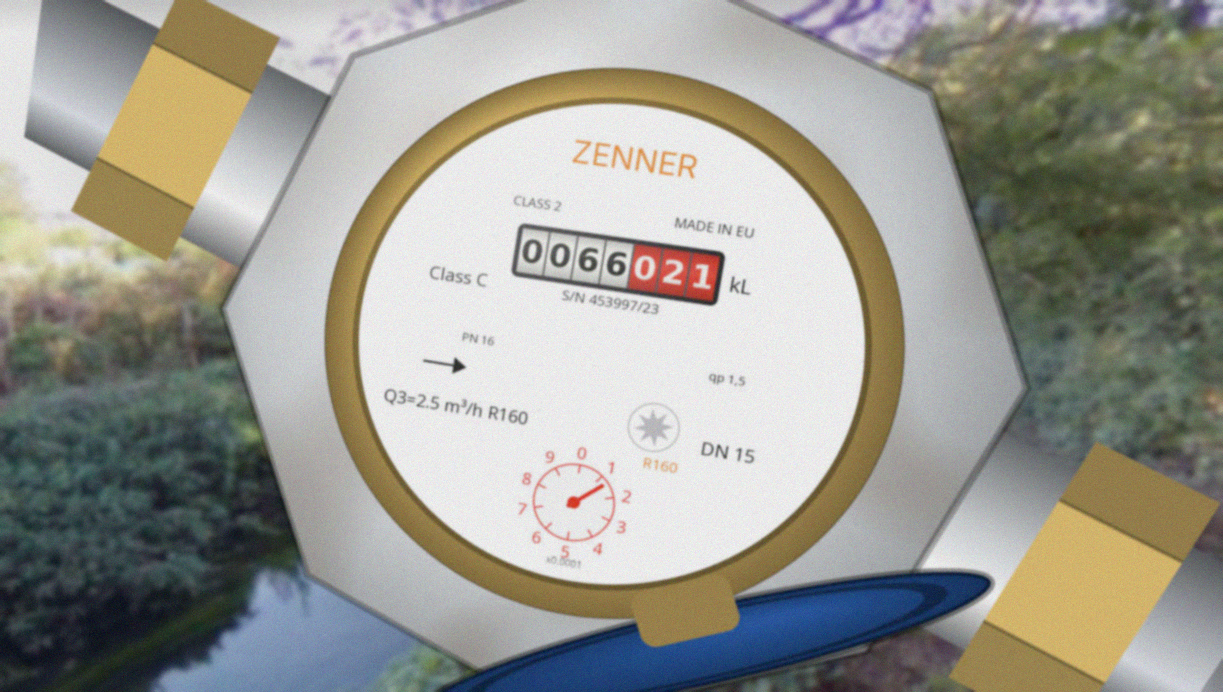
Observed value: 66.0211 kL
